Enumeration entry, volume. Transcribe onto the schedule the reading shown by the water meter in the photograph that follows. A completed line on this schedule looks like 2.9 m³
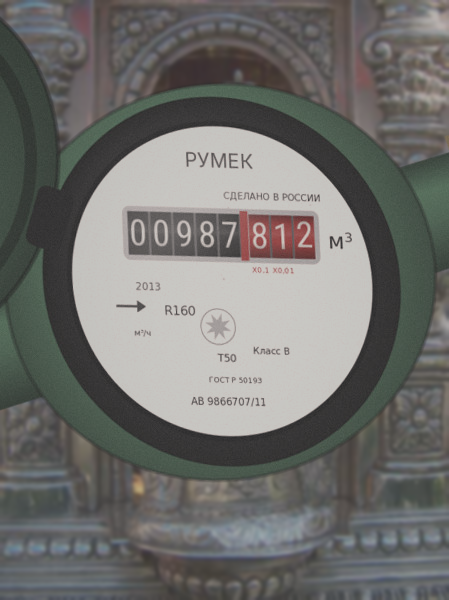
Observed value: 987.812 m³
